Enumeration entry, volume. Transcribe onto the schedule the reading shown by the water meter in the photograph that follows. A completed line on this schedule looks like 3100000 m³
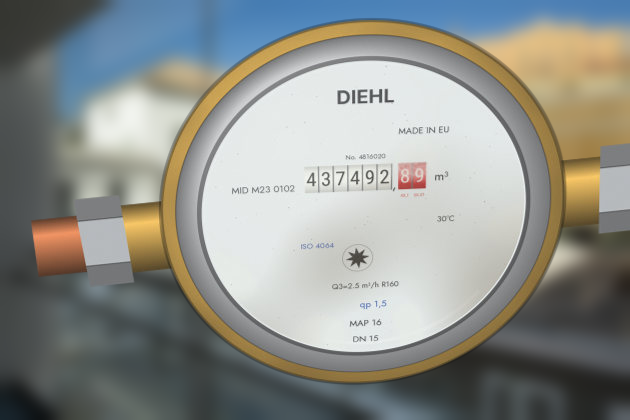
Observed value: 437492.89 m³
